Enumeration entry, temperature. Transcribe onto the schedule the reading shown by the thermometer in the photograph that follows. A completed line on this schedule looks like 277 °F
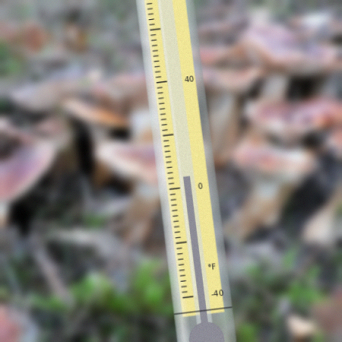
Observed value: 4 °F
